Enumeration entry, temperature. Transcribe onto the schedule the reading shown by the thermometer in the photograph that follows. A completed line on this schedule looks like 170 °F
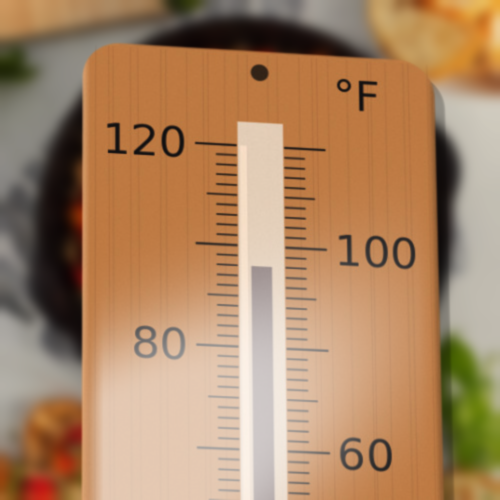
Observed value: 96 °F
